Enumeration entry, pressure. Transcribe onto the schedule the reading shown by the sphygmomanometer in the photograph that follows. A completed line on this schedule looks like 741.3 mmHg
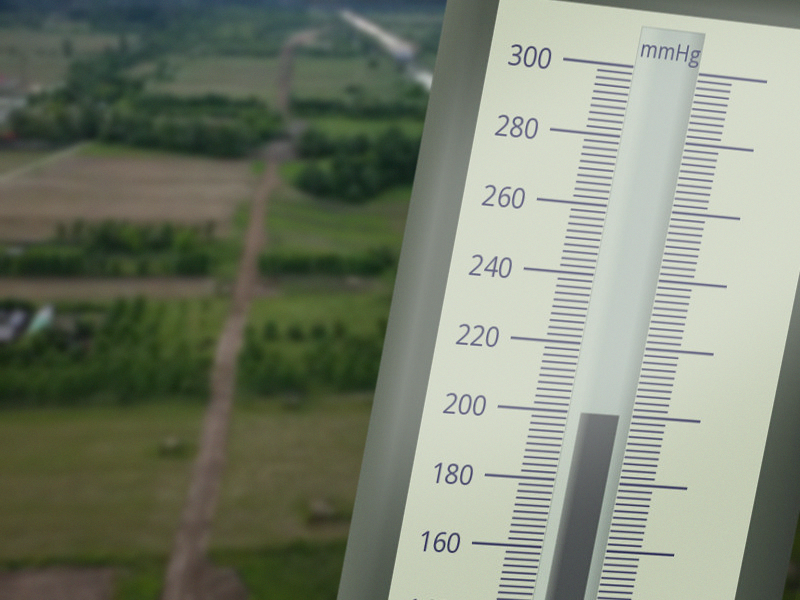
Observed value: 200 mmHg
